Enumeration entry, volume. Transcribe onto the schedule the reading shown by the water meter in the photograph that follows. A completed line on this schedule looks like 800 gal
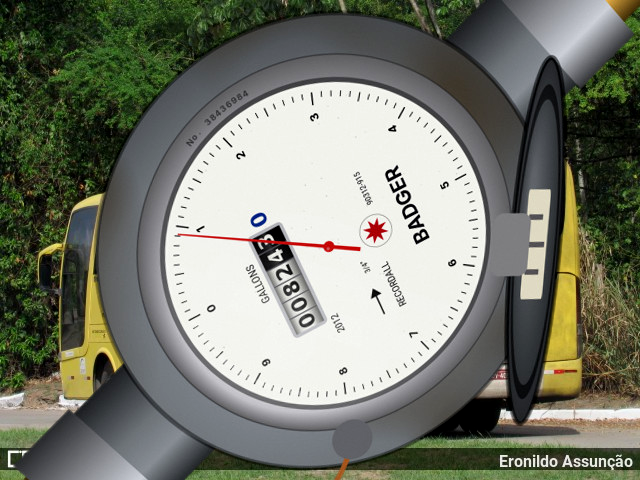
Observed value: 82430.9 gal
